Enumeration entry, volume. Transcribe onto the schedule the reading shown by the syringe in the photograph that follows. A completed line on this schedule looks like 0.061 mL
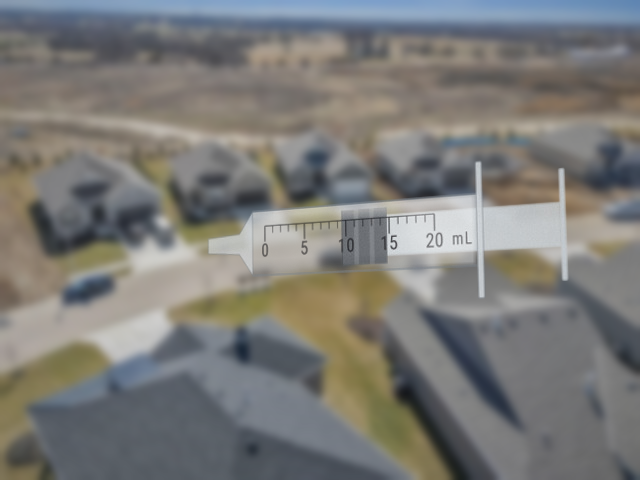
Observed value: 9.5 mL
